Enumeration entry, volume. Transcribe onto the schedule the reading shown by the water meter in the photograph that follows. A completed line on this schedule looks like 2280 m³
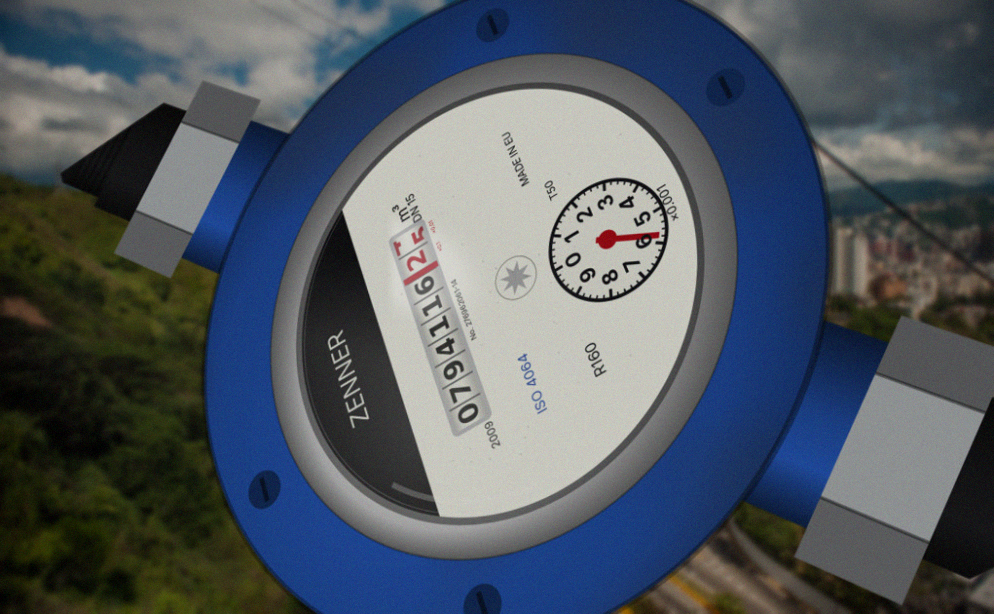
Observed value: 794116.245 m³
